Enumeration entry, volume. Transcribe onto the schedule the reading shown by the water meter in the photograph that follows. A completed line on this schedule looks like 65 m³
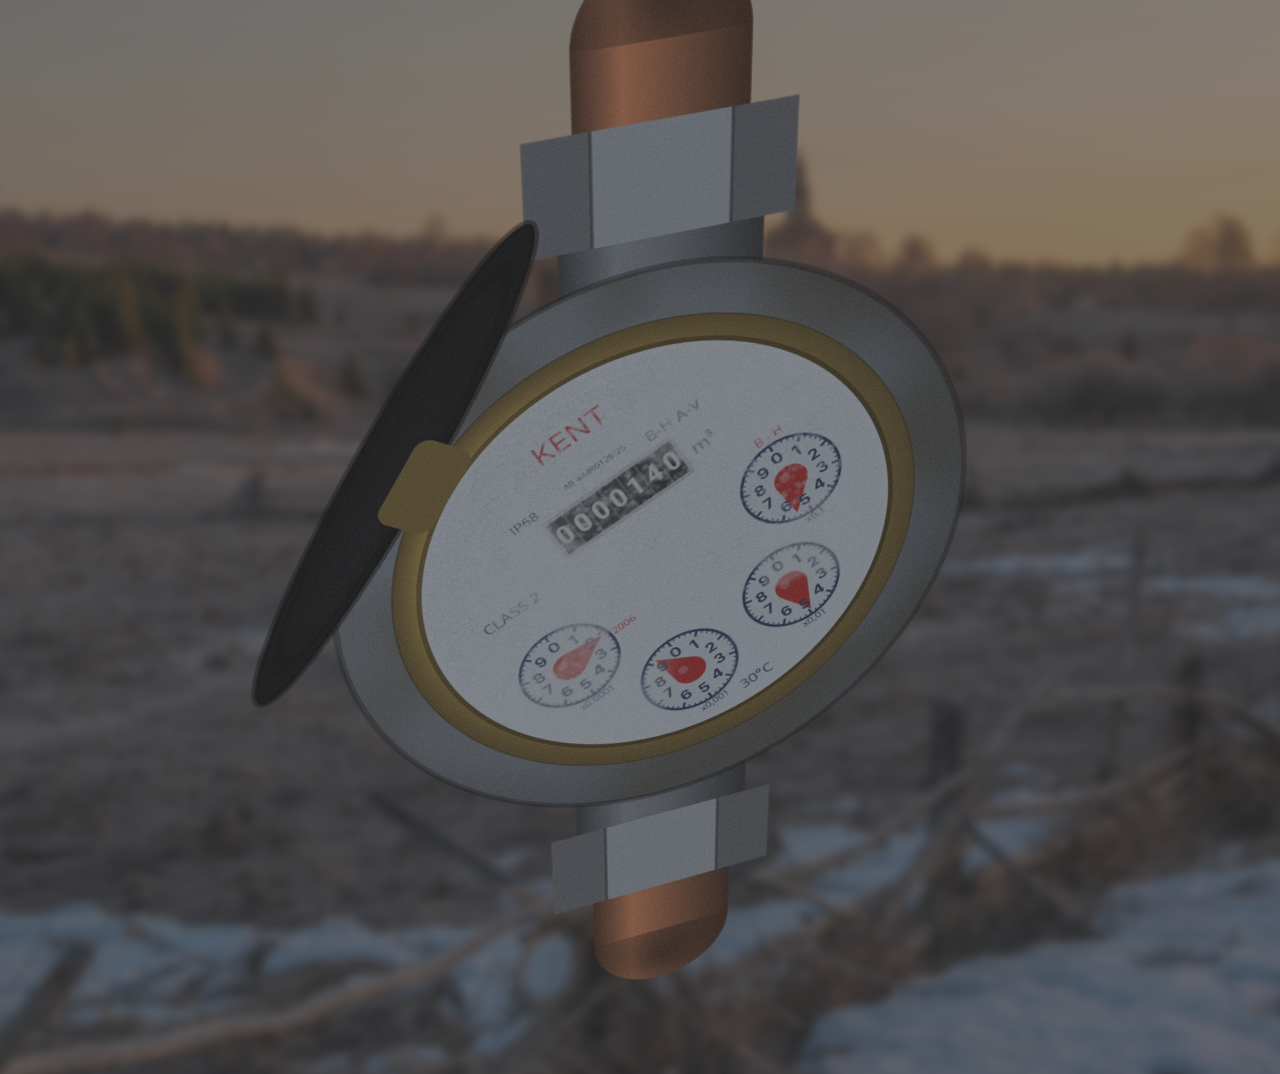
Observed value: 140.5492 m³
